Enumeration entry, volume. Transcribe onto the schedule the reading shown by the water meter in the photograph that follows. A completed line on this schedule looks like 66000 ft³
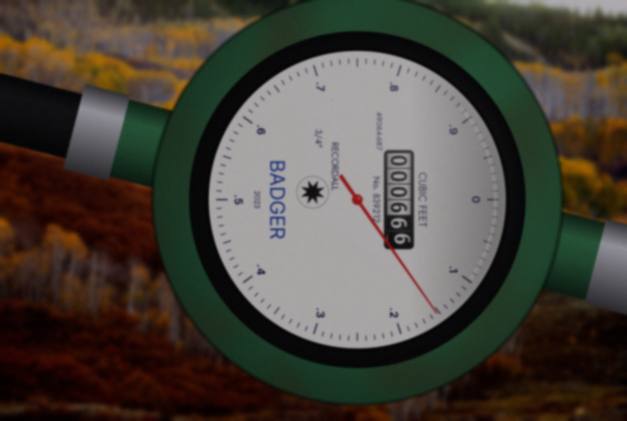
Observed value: 666.15 ft³
